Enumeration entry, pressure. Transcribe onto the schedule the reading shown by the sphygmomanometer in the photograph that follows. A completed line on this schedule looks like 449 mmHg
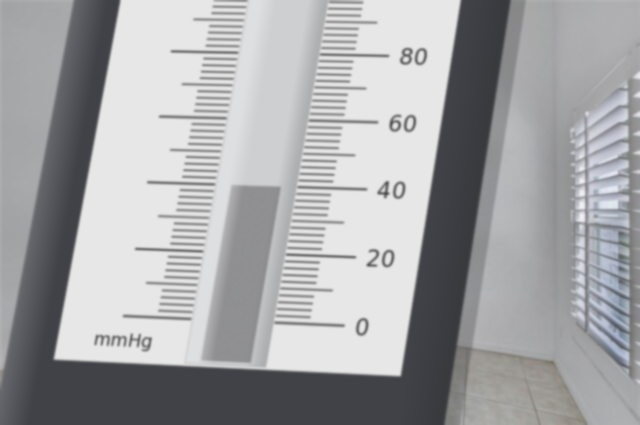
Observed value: 40 mmHg
